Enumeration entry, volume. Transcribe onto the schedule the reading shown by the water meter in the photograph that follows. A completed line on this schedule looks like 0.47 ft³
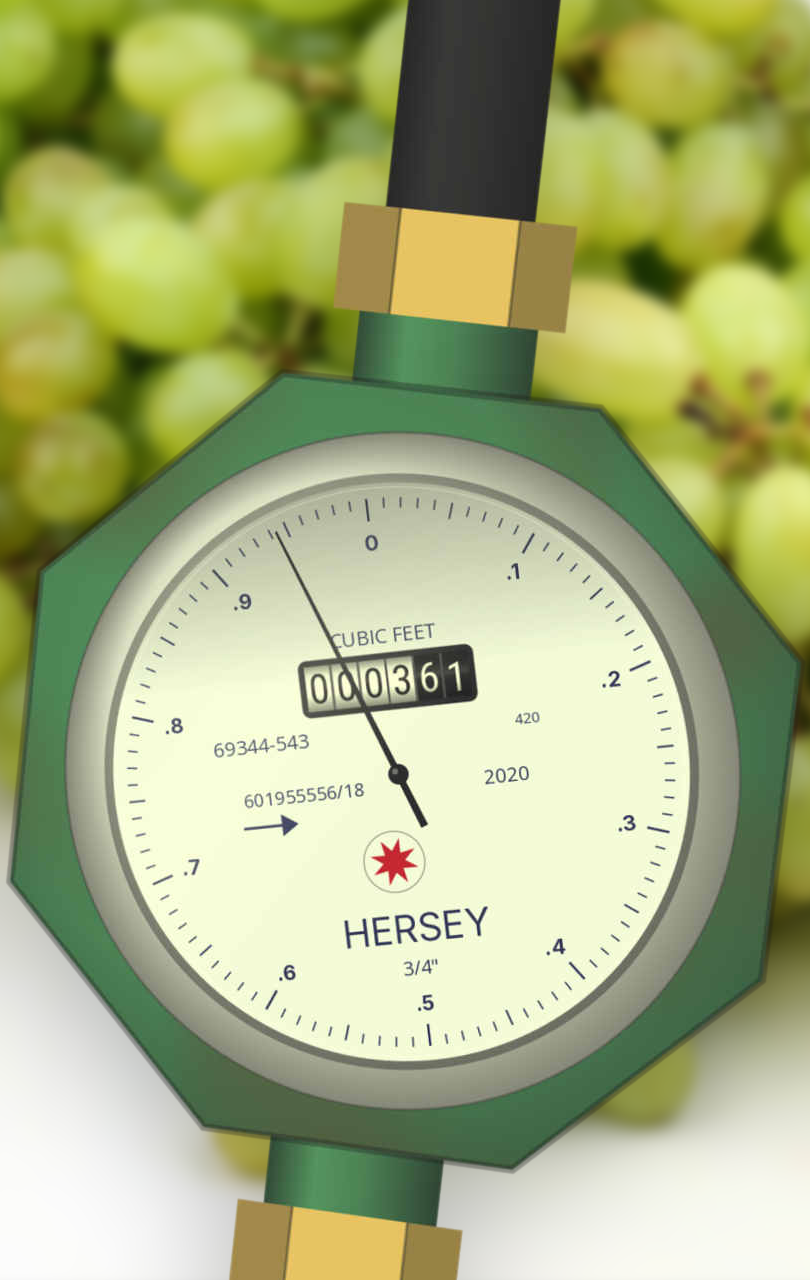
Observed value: 360.94 ft³
